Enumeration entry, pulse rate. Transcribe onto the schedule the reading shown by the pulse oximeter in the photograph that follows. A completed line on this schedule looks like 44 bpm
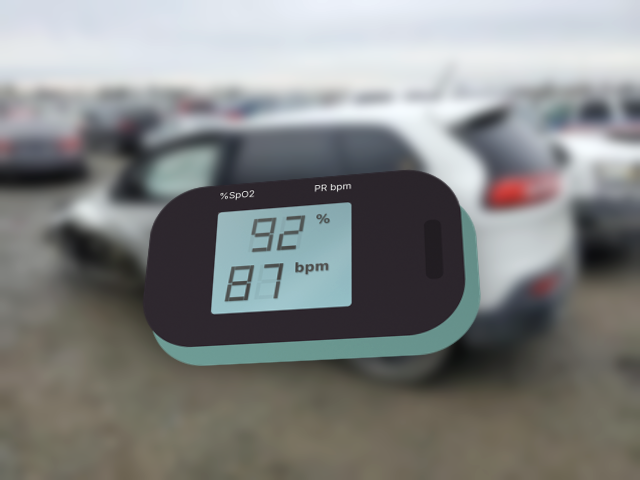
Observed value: 87 bpm
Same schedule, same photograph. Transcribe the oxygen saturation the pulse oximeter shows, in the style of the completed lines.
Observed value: 92 %
